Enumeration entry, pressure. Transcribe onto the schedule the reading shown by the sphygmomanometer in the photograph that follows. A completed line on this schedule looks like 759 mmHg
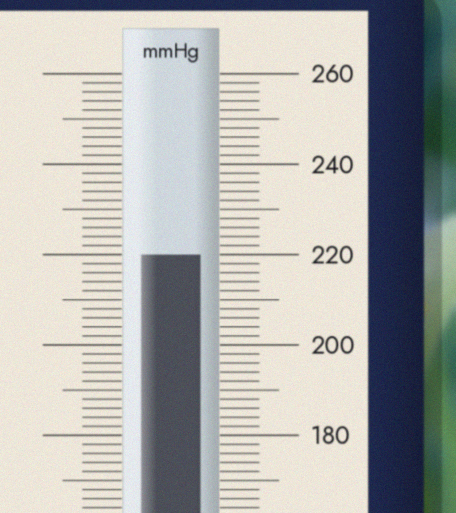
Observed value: 220 mmHg
